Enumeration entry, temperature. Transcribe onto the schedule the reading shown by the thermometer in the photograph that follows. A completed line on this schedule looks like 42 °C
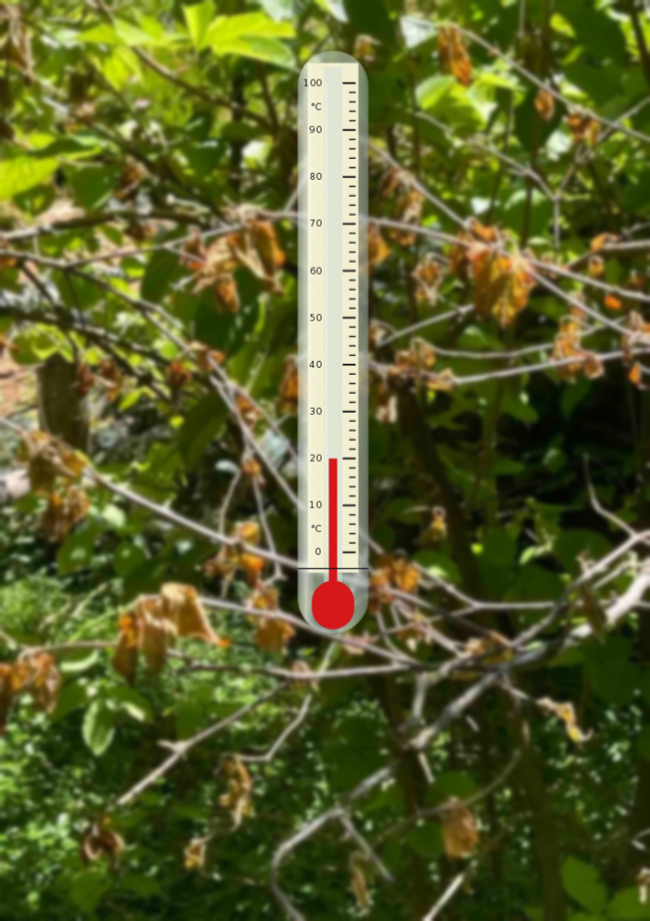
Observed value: 20 °C
